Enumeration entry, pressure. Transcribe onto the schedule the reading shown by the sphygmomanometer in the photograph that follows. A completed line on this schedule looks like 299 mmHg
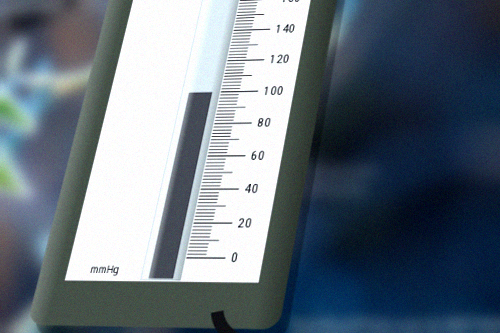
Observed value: 100 mmHg
